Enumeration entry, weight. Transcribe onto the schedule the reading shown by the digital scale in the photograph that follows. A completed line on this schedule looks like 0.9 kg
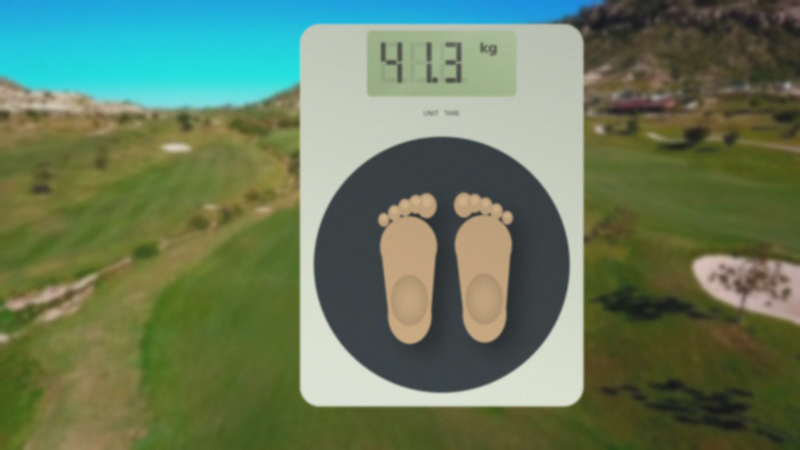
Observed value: 41.3 kg
